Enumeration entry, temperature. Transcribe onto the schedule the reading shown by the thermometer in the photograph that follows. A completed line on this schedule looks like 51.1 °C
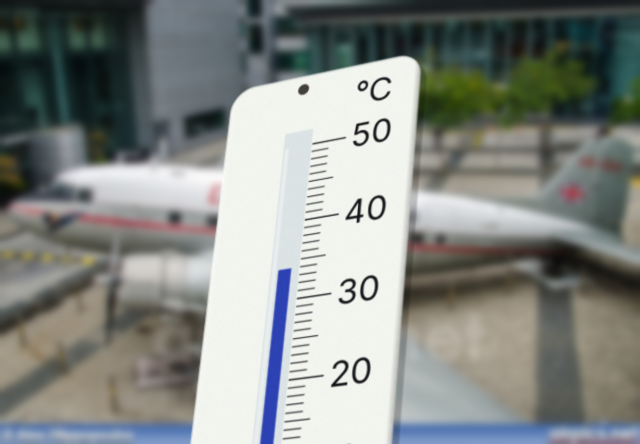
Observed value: 34 °C
